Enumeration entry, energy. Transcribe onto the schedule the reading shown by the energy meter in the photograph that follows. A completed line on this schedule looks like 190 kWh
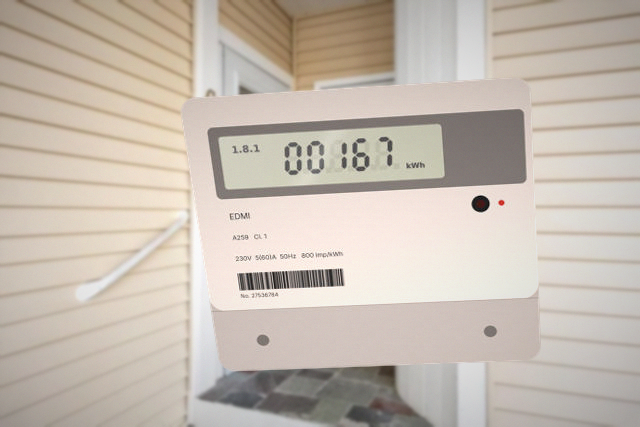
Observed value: 167 kWh
